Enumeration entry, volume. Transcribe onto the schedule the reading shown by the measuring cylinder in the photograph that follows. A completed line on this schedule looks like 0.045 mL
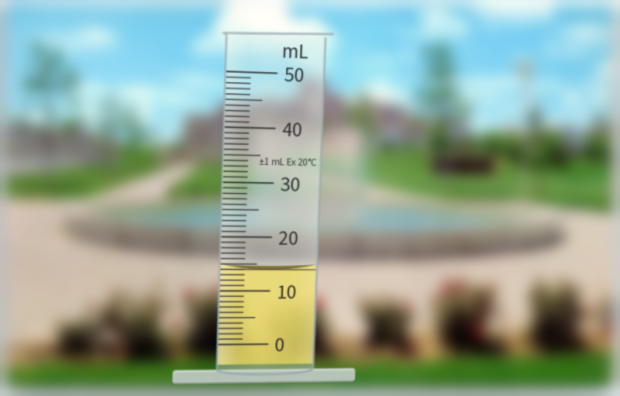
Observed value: 14 mL
